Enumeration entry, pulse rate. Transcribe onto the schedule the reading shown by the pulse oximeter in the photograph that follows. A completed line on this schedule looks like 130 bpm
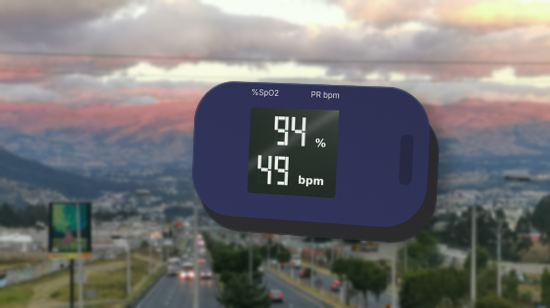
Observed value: 49 bpm
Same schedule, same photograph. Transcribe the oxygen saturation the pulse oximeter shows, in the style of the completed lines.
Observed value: 94 %
